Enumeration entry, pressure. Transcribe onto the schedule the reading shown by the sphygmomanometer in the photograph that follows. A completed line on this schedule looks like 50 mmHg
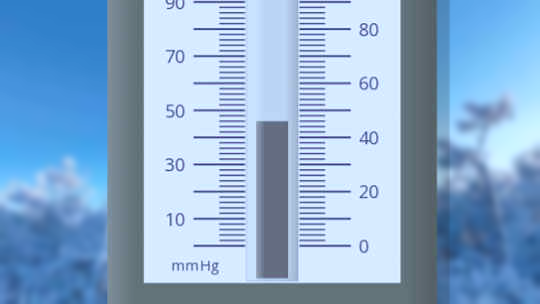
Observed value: 46 mmHg
